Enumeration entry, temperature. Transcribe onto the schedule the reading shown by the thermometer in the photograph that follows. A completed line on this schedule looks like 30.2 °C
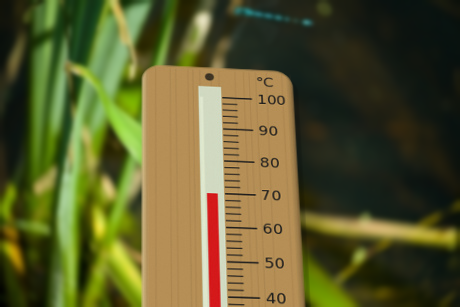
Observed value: 70 °C
